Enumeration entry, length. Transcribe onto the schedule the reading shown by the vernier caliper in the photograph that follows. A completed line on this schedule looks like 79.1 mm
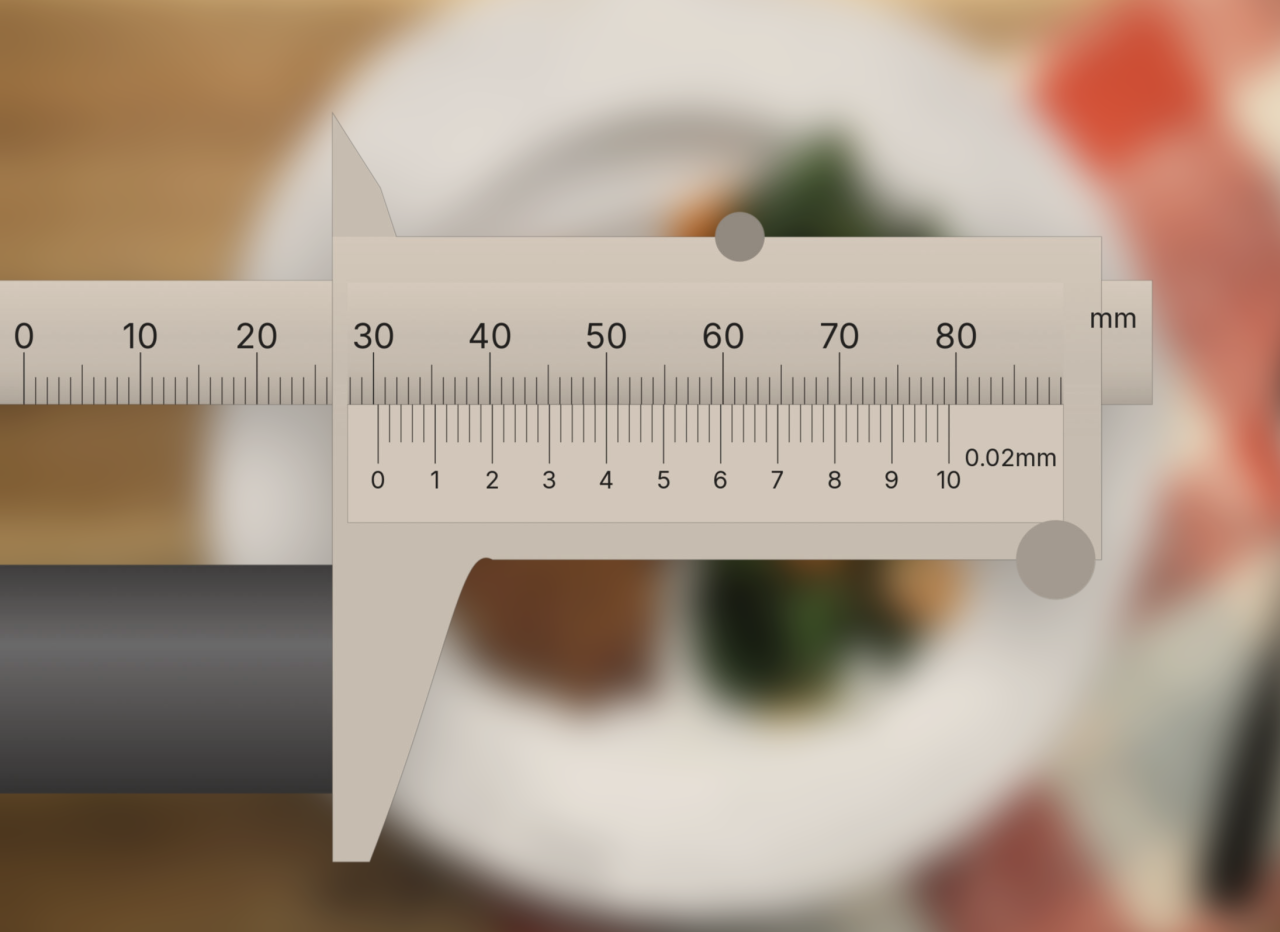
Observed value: 30.4 mm
